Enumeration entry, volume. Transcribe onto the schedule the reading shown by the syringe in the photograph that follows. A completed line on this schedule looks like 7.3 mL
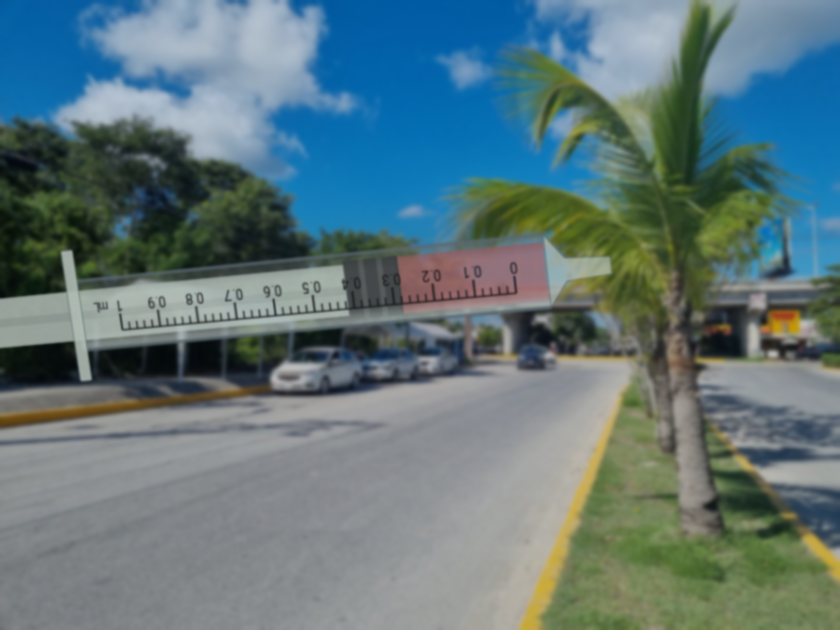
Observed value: 0.28 mL
